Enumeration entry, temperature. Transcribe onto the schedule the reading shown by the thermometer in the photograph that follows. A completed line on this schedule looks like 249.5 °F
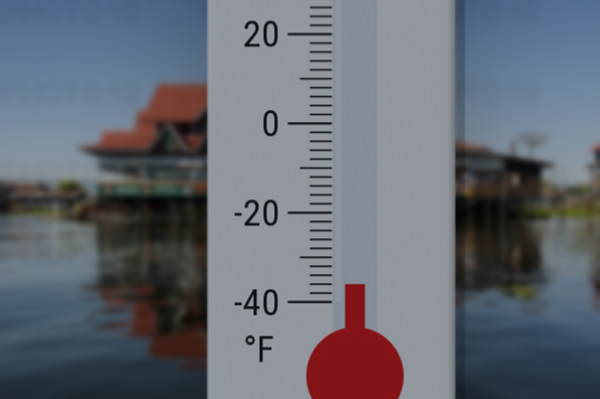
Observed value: -36 °F
